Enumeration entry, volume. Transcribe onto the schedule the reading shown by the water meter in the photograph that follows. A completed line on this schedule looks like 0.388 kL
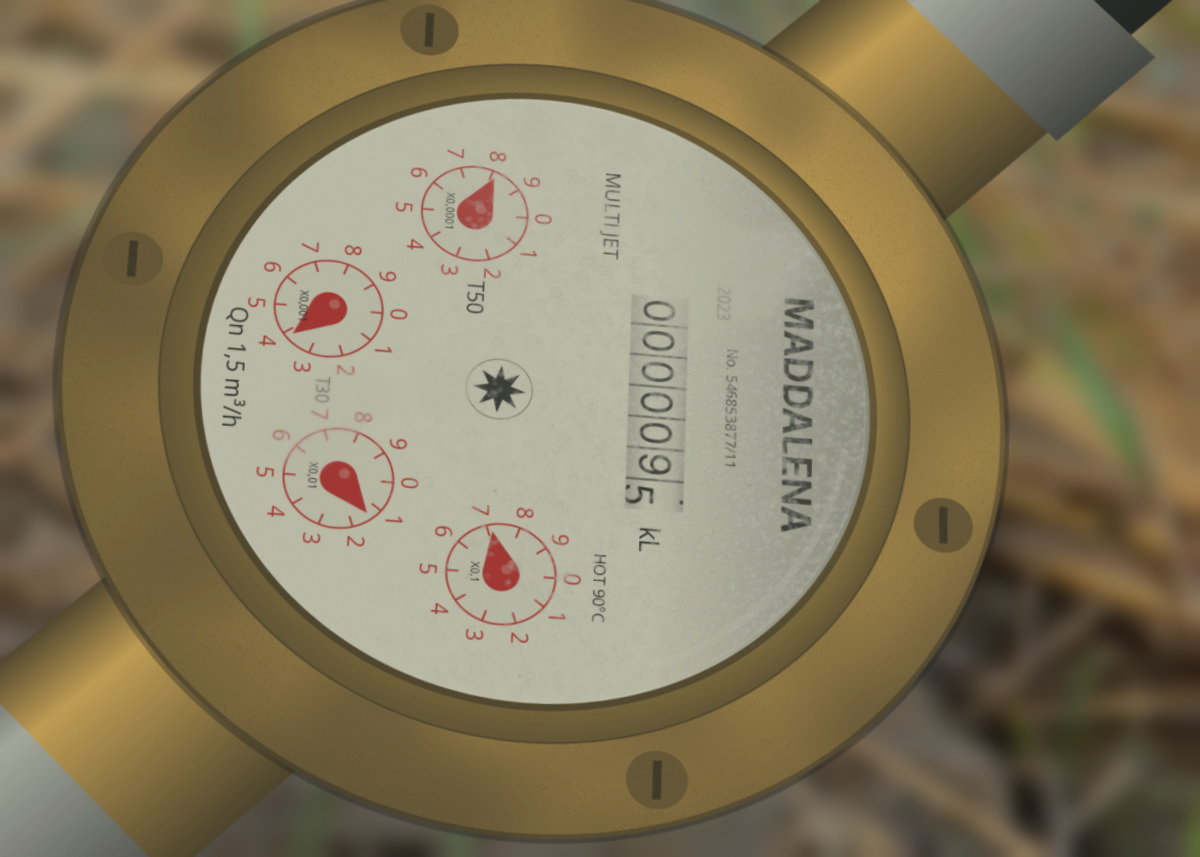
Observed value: 94.7138 kL
